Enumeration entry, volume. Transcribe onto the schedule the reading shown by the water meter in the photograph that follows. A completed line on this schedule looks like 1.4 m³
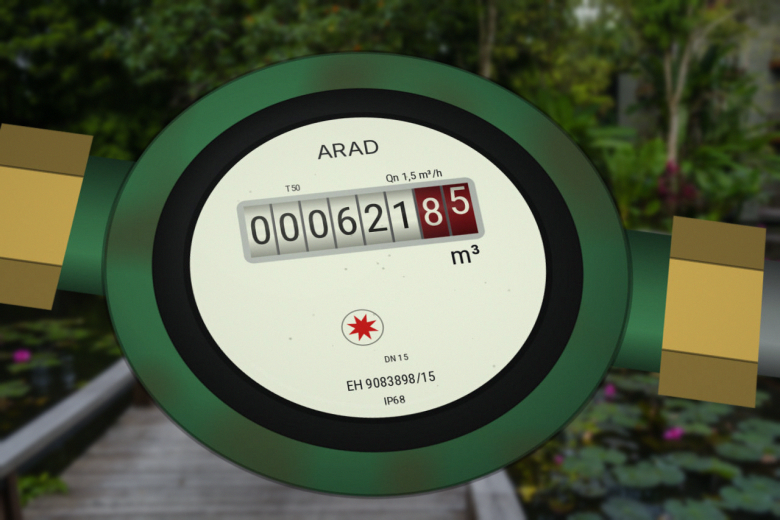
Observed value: 621.85 m³
